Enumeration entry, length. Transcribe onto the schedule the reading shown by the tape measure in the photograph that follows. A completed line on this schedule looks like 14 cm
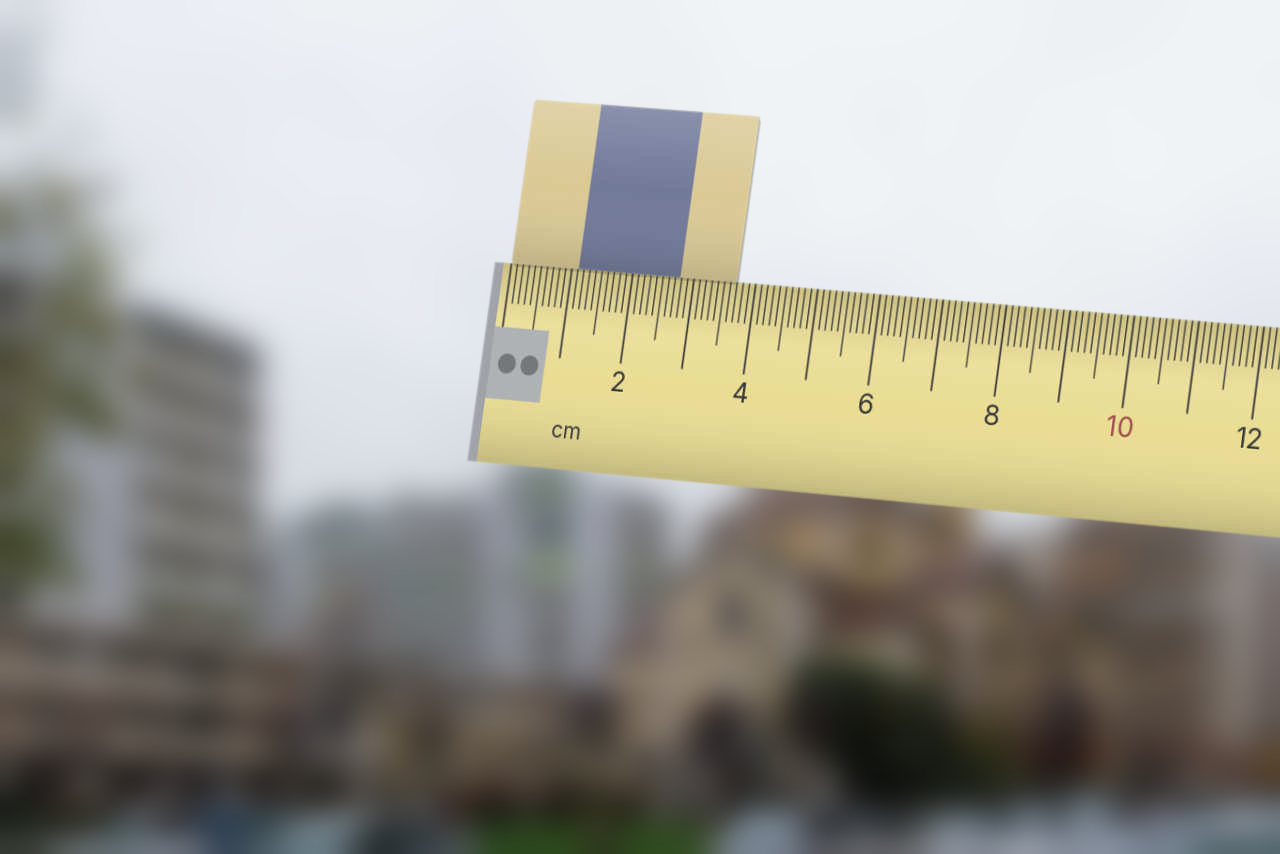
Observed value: 3.7 cm
